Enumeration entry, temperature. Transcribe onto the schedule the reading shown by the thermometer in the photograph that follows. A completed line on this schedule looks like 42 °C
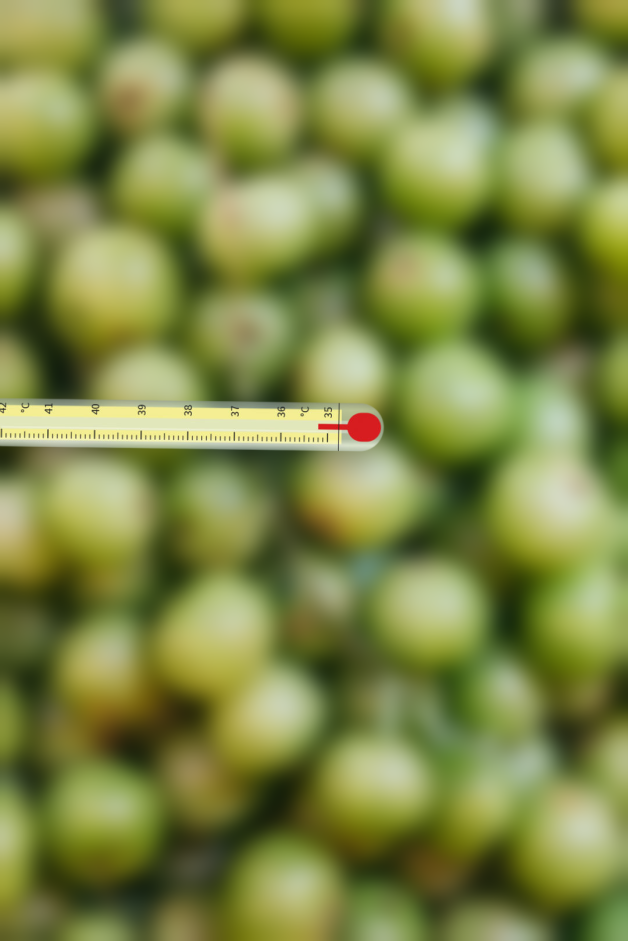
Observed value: 35.2 °C
